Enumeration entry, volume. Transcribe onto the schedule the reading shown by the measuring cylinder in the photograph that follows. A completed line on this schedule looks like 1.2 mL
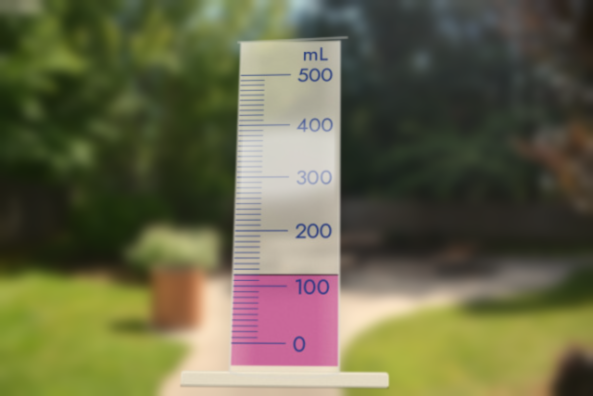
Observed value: 120 mL
